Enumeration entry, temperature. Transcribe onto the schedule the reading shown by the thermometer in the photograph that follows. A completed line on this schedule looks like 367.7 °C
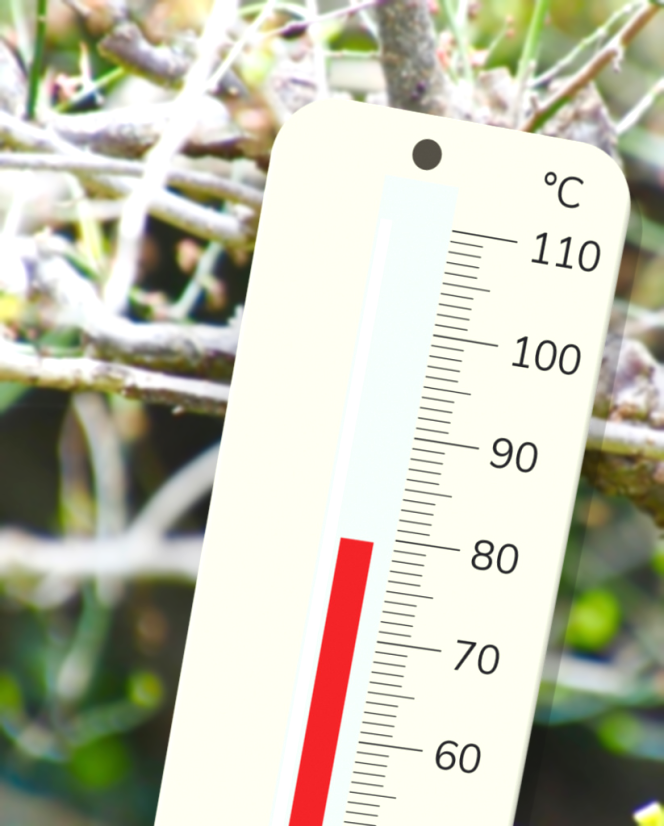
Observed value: 79.5 °C
